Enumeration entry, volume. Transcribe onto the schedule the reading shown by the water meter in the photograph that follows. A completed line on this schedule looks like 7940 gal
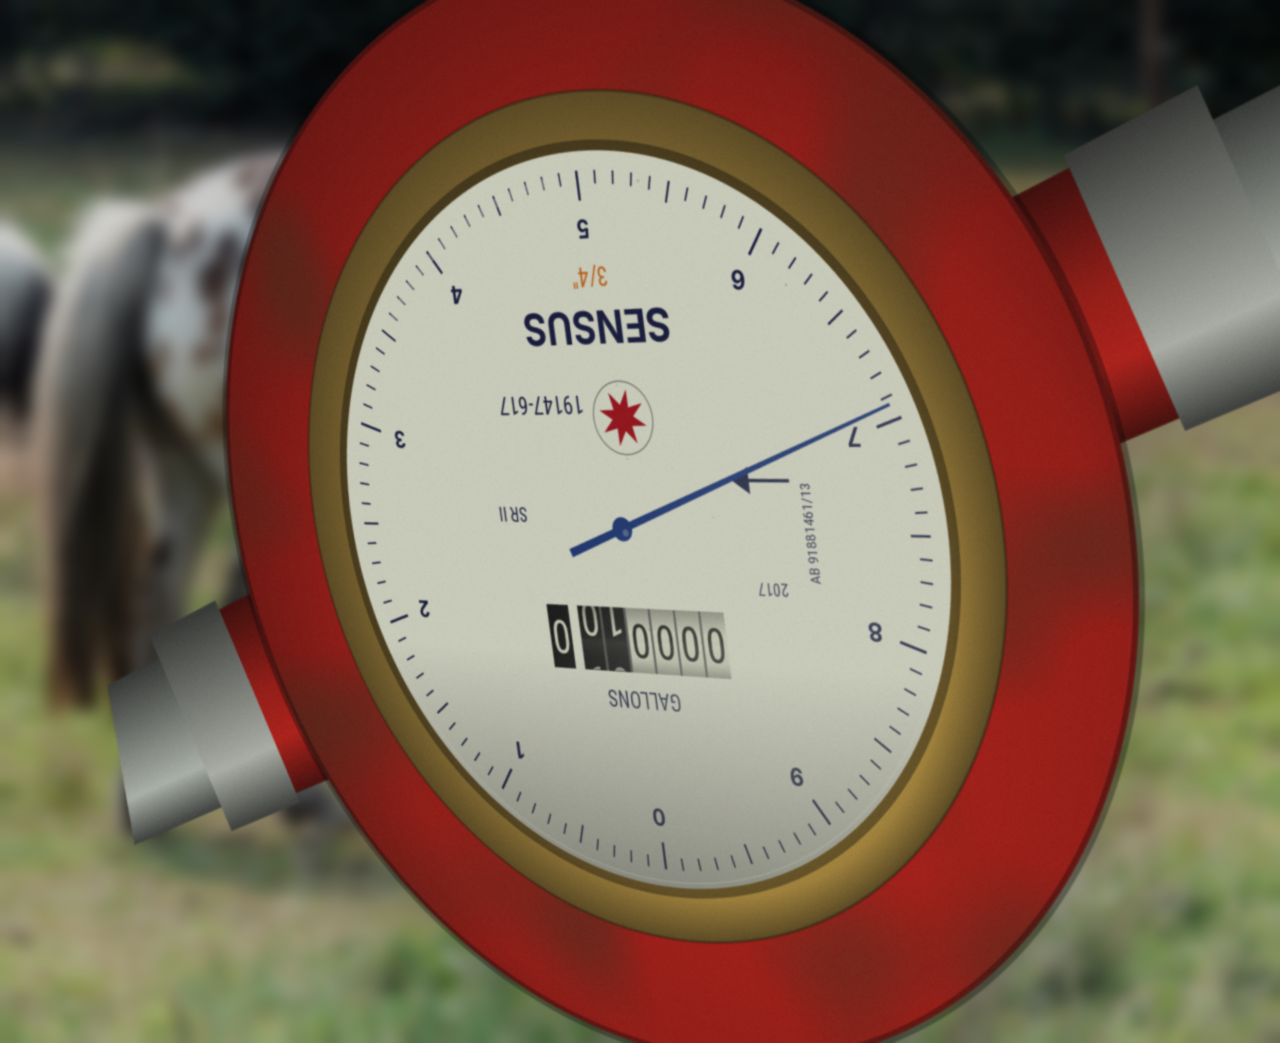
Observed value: 96.9 gal
